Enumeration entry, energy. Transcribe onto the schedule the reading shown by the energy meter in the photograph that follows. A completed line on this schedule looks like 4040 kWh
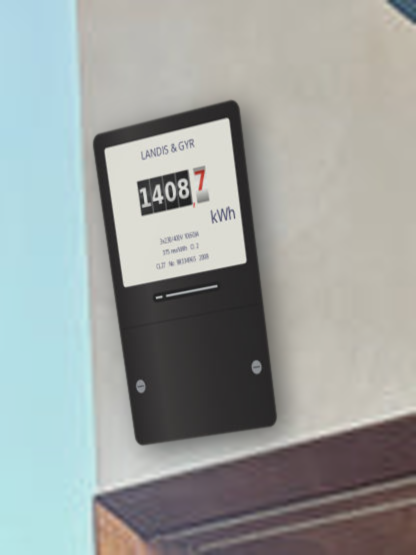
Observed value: 1408.7 kWh
